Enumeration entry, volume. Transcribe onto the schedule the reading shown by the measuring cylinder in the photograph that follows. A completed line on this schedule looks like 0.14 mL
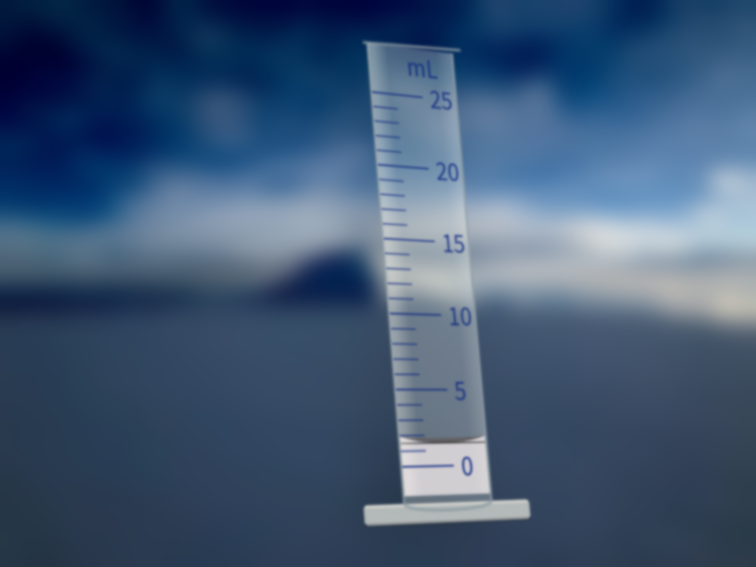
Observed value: 1.5 mL
